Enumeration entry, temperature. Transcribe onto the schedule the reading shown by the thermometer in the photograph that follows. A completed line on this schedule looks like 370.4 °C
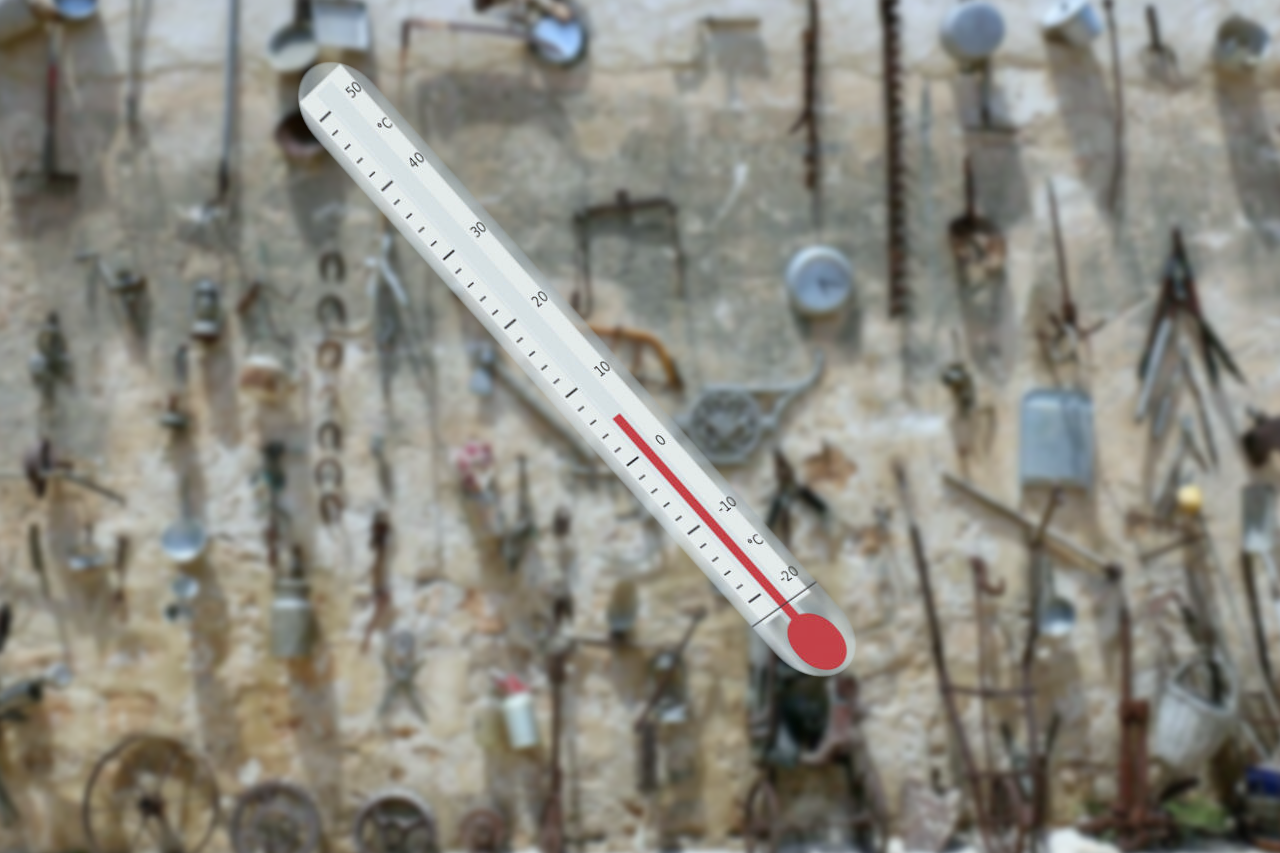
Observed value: 5 °C
